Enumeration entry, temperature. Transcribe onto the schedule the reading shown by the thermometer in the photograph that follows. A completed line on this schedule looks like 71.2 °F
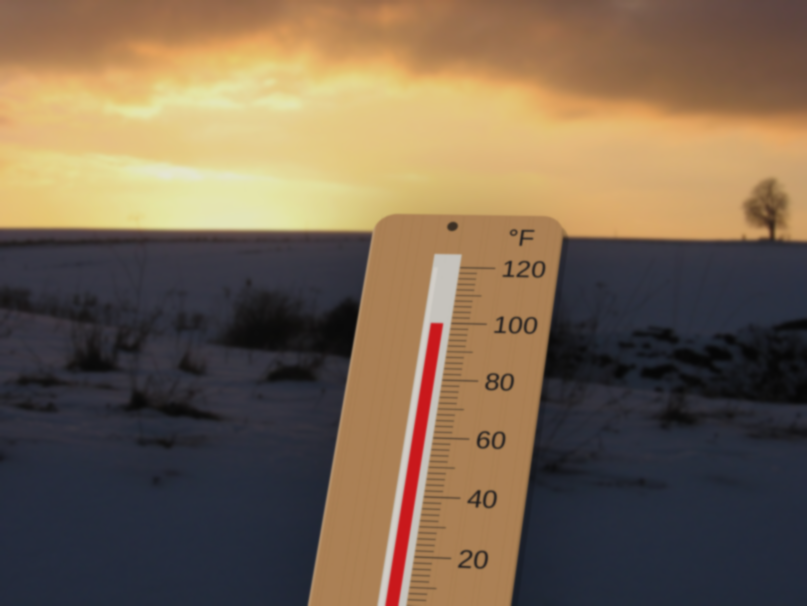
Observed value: 100 °F
